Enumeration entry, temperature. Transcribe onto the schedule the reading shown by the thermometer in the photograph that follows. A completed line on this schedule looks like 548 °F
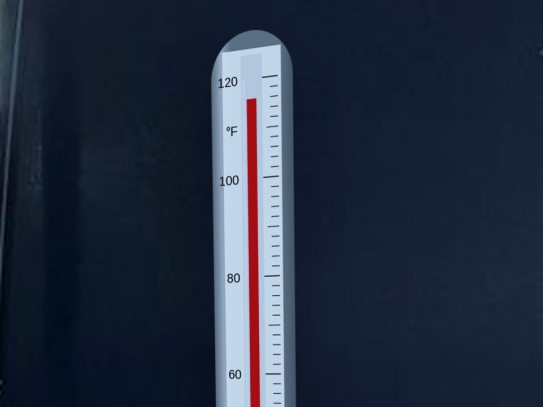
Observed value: 116 °F
